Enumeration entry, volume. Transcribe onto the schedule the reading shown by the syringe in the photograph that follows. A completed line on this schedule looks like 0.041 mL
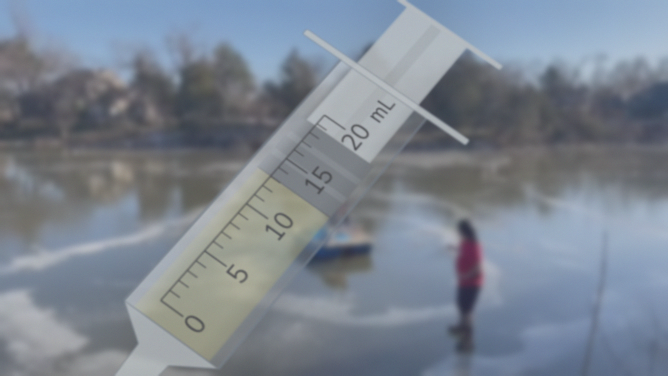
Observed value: 13 mL
